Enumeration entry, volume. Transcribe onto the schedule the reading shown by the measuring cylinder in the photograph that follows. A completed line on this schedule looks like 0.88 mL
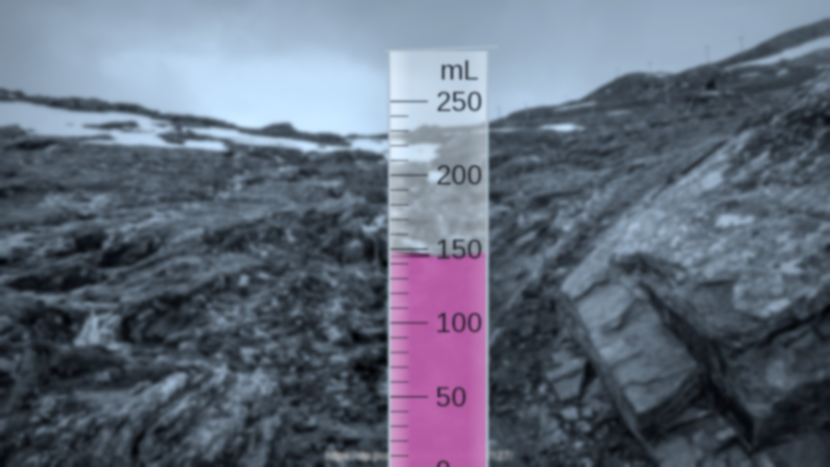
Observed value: 145 mL
